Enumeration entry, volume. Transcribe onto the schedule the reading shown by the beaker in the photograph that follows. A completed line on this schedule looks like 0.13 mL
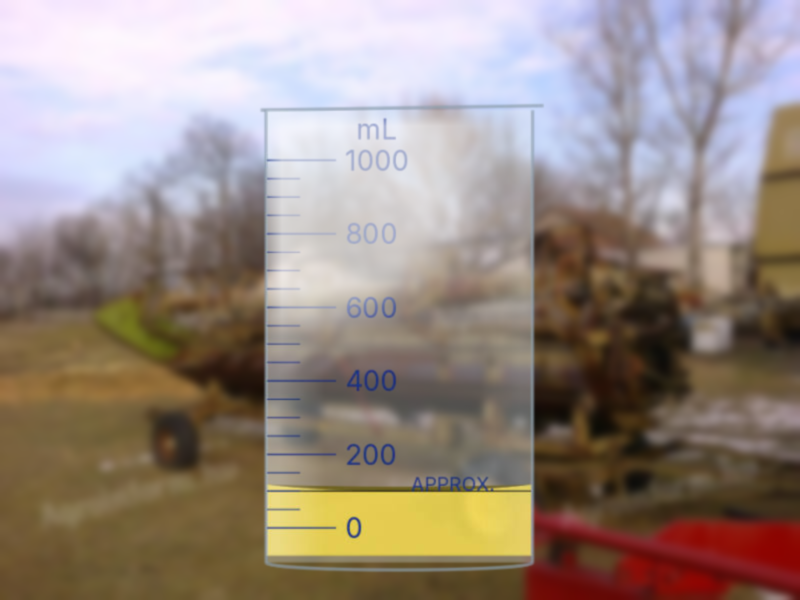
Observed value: 100 mL
